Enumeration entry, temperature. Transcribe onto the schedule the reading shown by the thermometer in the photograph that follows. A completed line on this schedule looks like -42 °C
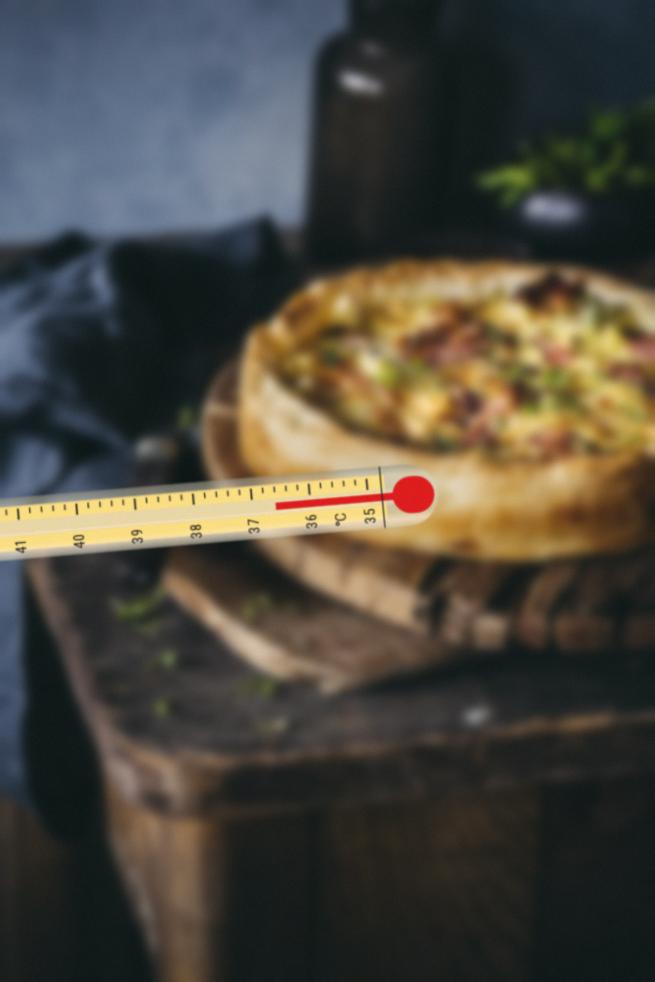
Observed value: 36.6 °C
